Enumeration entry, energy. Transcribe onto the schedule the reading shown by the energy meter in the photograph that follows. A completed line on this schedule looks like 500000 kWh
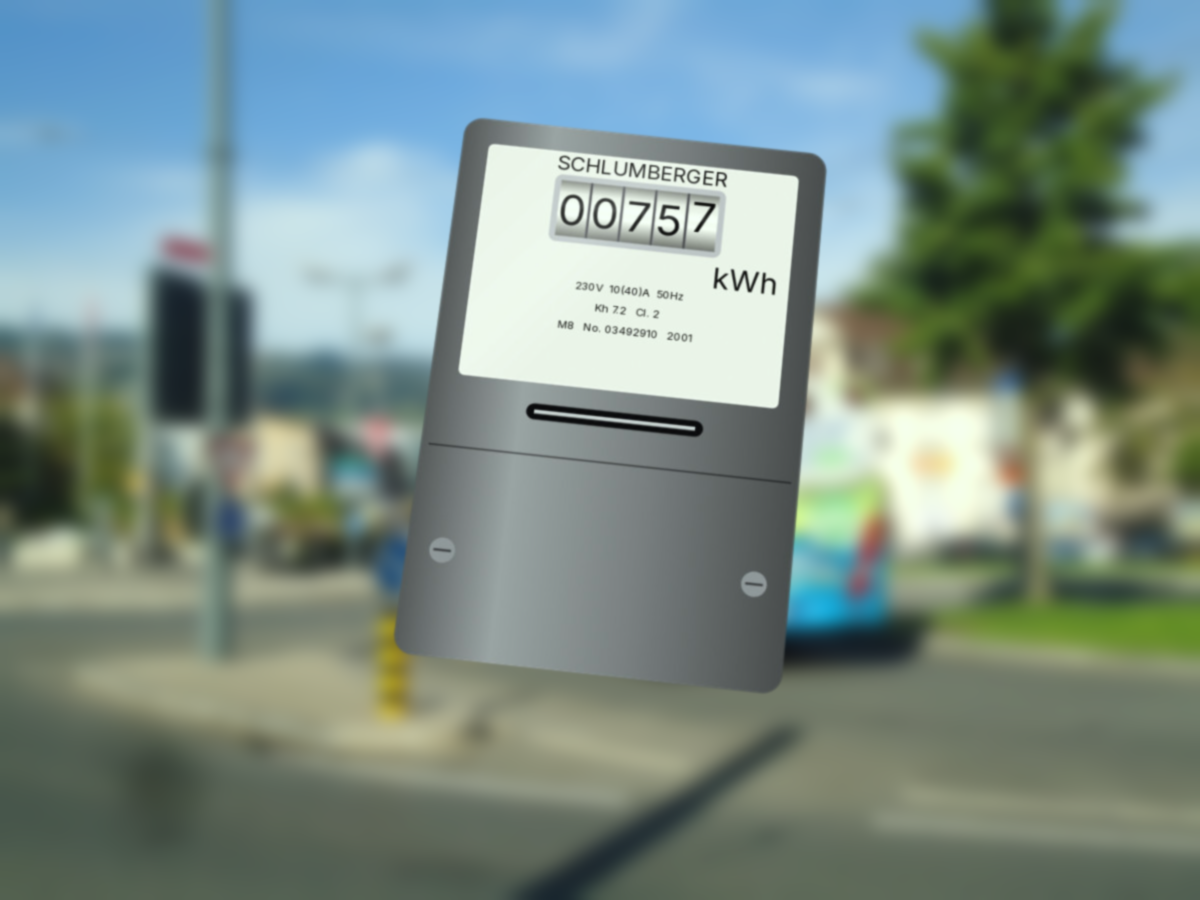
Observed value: 757 kWh
